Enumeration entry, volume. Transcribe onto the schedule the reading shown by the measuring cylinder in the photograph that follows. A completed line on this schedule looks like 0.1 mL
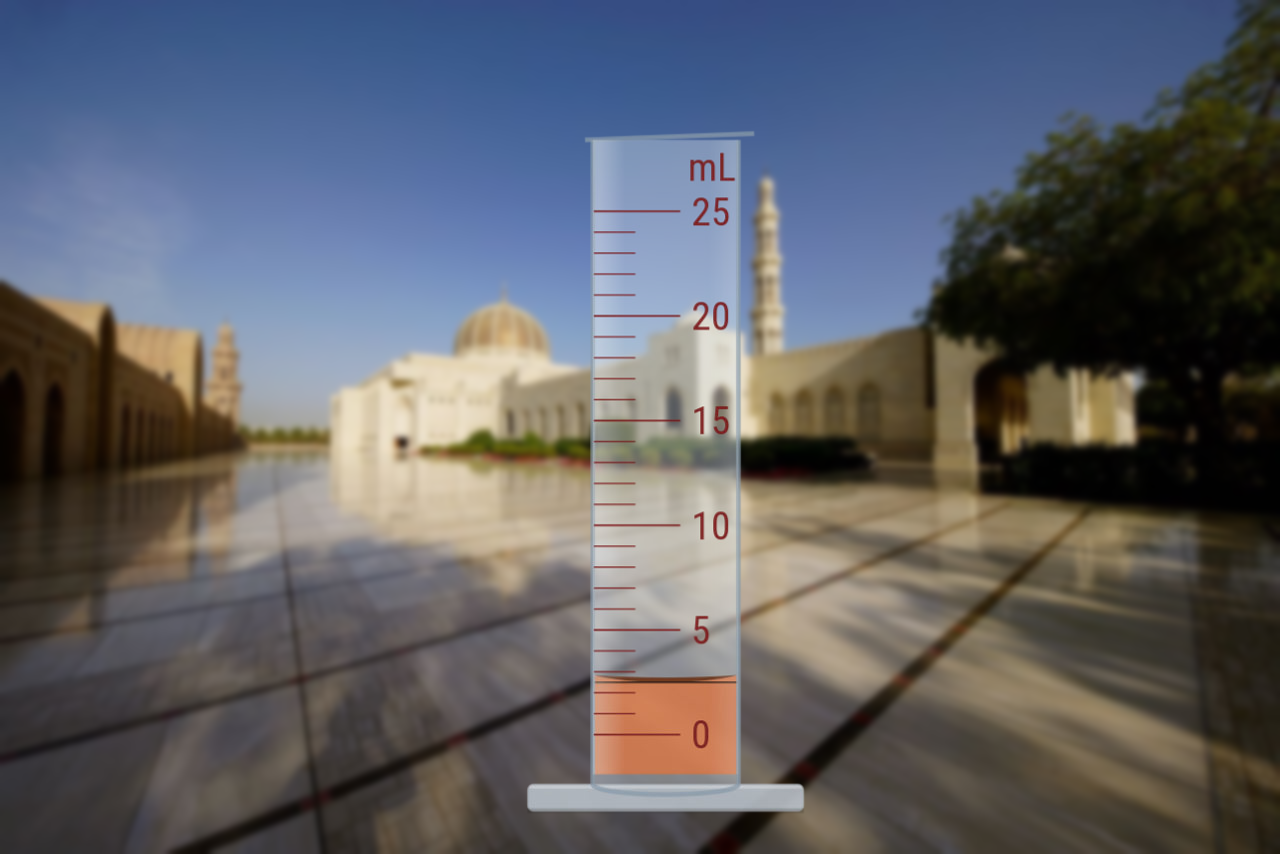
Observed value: 2.5 mL
